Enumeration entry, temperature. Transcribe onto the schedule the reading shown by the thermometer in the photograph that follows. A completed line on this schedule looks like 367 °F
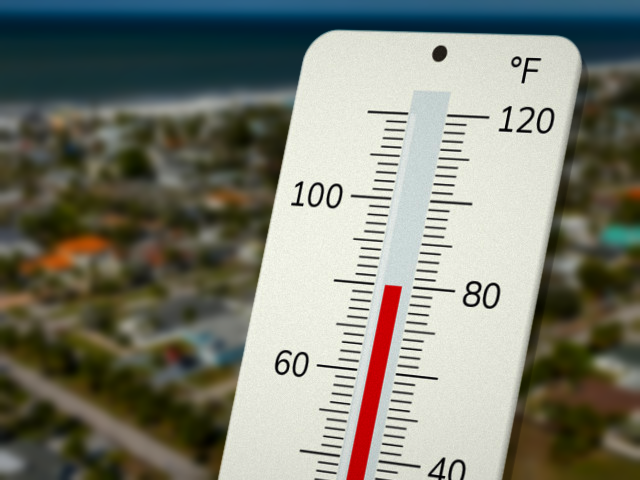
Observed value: 80 °F
